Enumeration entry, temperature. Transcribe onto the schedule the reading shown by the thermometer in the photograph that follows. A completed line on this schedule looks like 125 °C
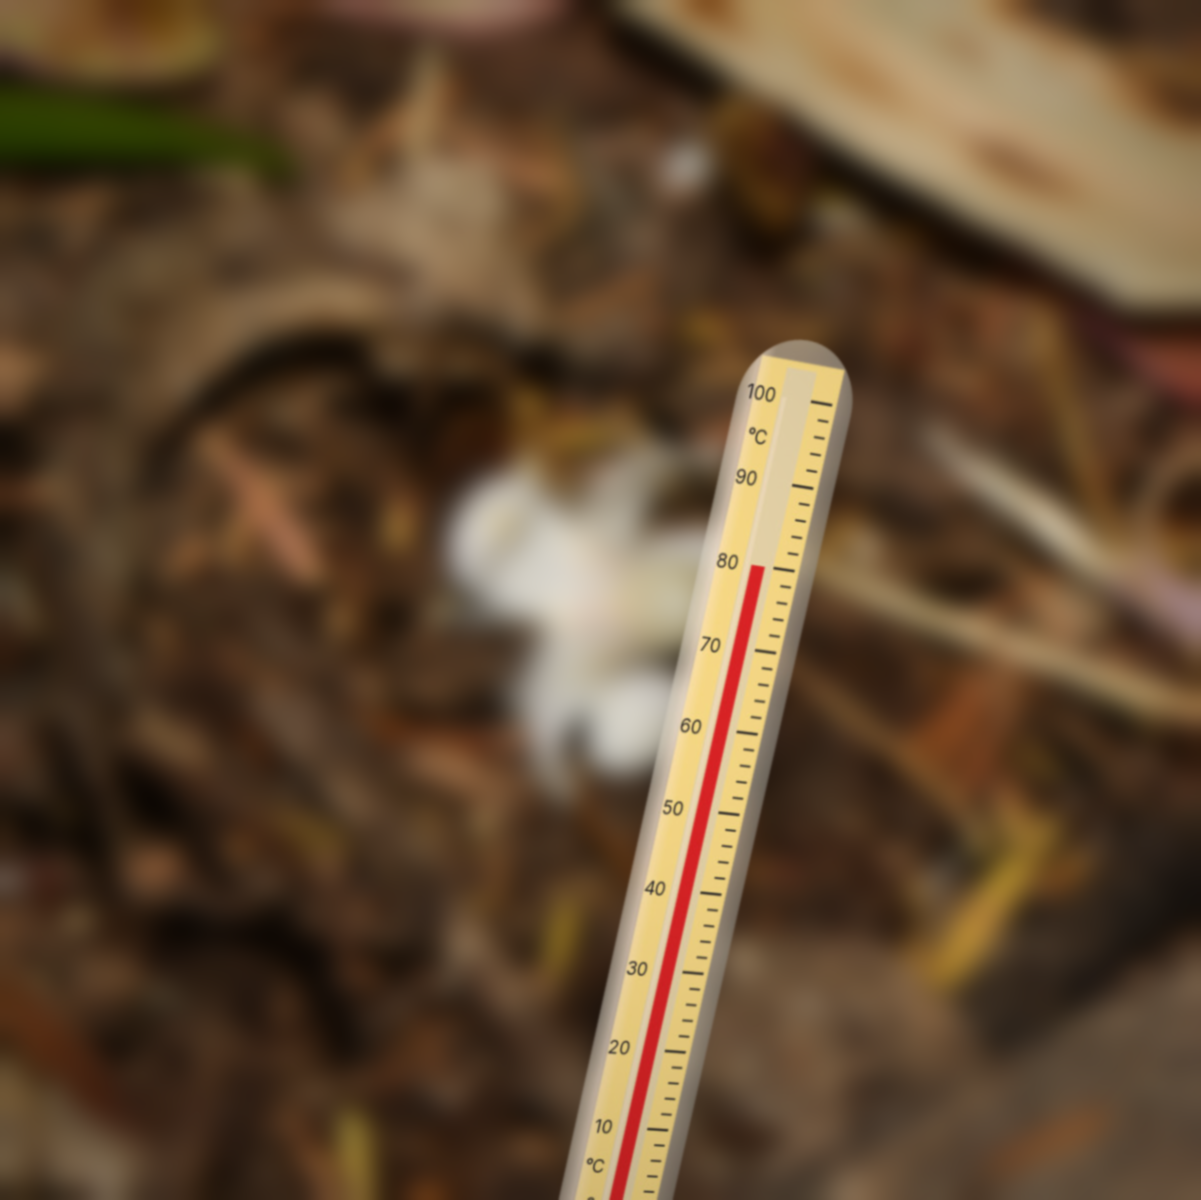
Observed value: 80 °C
